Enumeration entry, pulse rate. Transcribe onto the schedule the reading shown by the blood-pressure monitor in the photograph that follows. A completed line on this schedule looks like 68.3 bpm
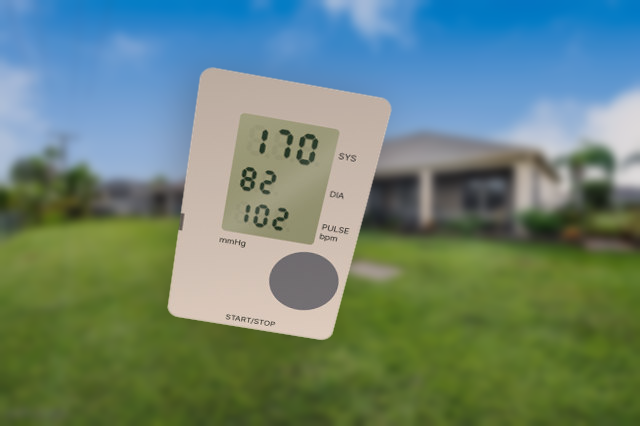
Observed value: 102 bpm
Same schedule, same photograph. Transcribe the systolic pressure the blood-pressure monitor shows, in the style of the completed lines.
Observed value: 170 mmHg
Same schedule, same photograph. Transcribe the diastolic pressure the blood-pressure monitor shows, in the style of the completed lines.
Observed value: 82 mmHg
